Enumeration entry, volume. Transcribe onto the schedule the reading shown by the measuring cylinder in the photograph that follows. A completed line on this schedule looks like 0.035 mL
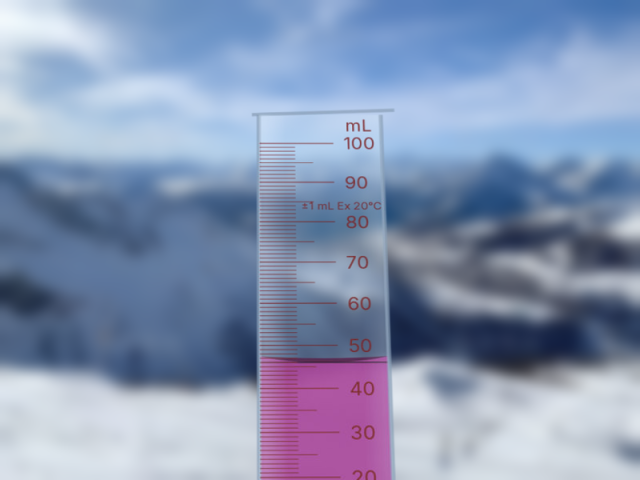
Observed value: 46 mL
